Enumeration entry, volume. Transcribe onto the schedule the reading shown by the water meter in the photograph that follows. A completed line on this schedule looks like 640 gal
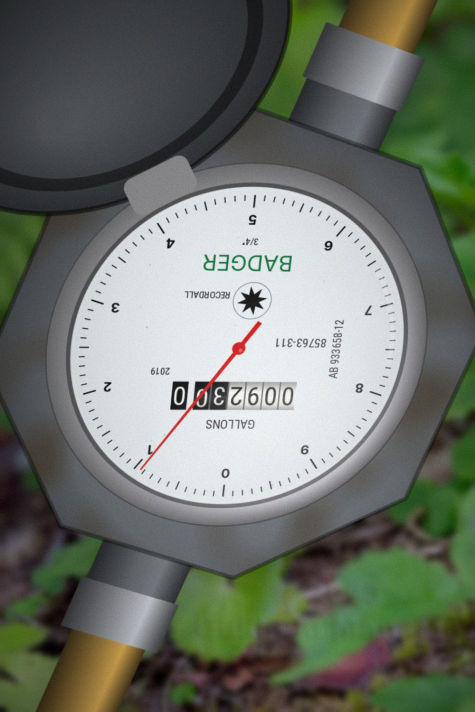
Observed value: 92300.9 gal
